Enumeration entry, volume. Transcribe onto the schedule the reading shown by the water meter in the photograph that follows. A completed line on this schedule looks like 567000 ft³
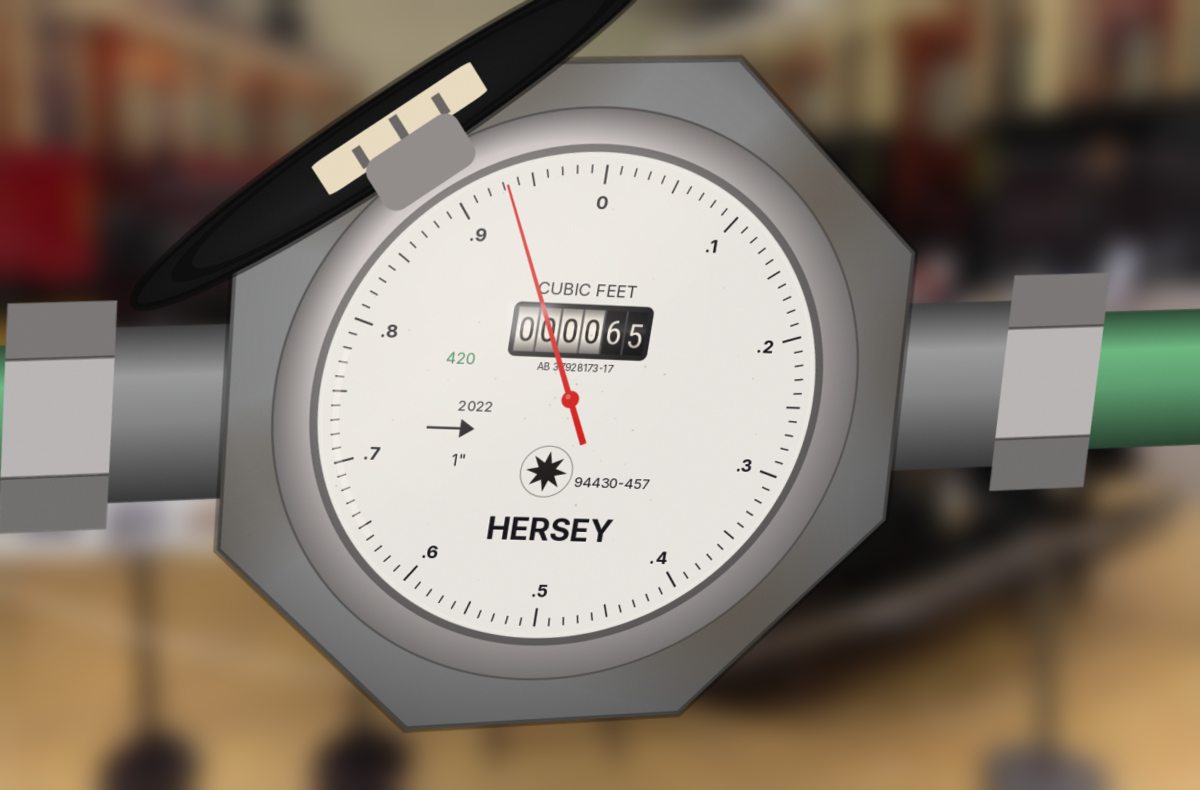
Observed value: 64.93 ft³
